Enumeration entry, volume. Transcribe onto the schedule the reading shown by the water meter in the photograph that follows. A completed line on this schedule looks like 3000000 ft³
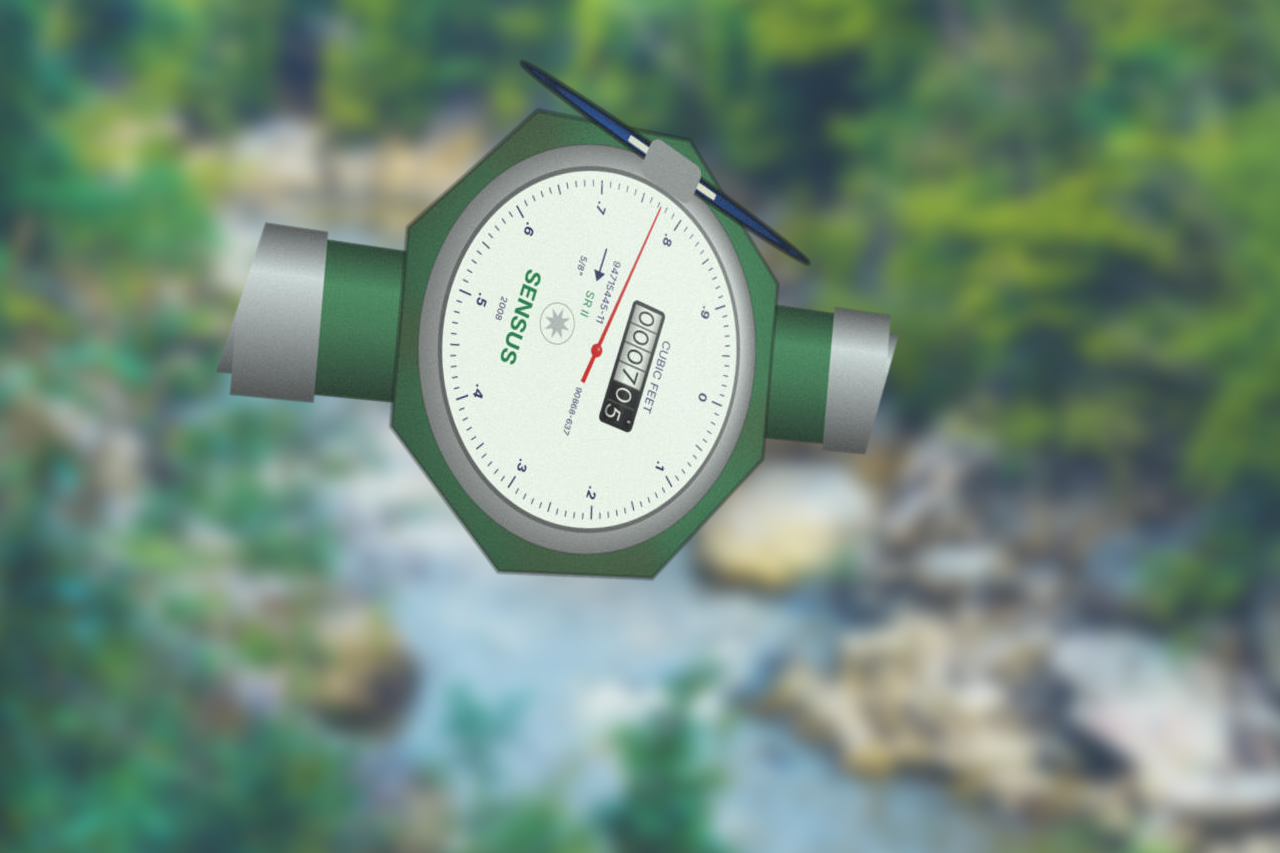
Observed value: 704.77 ft³
